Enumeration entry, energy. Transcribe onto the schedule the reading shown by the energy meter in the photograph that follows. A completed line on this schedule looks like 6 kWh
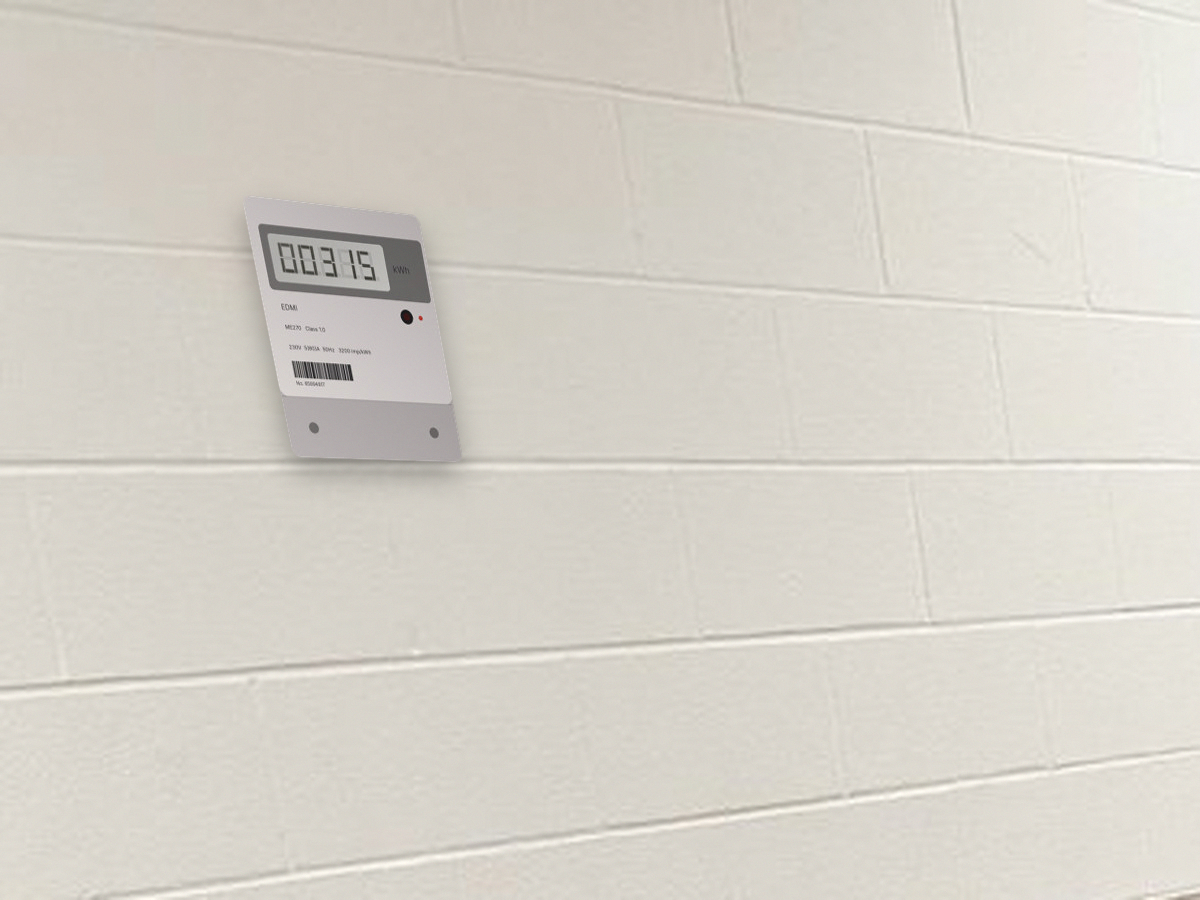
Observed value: 315 kWh
